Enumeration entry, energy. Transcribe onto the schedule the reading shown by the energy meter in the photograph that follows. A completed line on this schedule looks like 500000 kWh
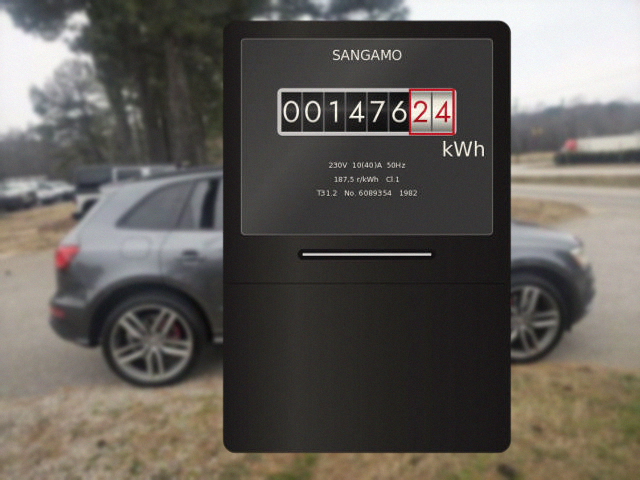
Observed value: 1476.24 kWh
